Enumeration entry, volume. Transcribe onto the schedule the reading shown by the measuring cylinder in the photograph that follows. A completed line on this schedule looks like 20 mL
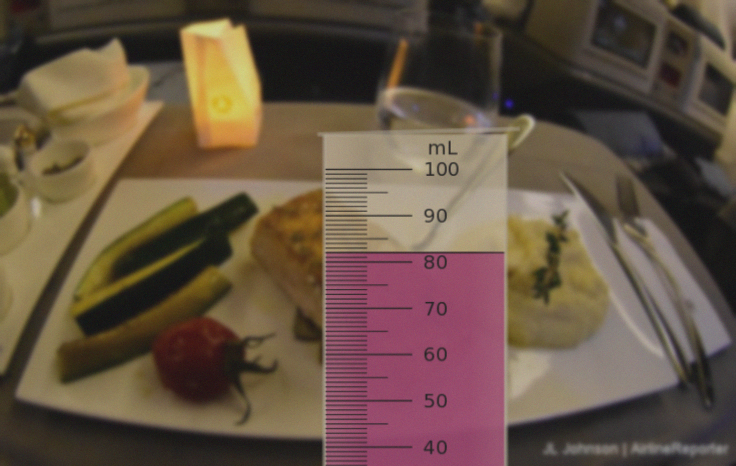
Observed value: 82 mL
